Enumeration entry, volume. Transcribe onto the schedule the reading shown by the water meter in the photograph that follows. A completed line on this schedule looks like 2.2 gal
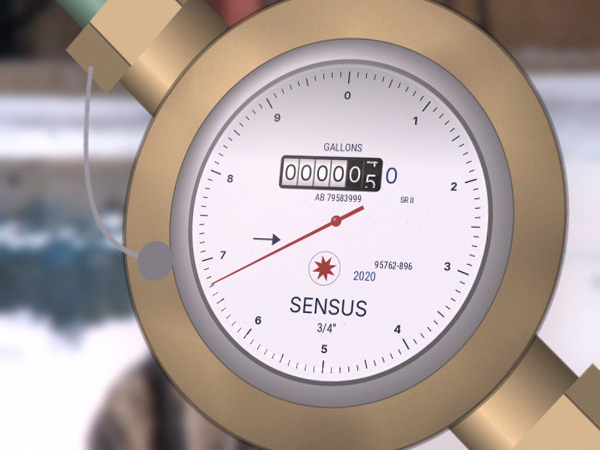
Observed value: 46.7 gal
